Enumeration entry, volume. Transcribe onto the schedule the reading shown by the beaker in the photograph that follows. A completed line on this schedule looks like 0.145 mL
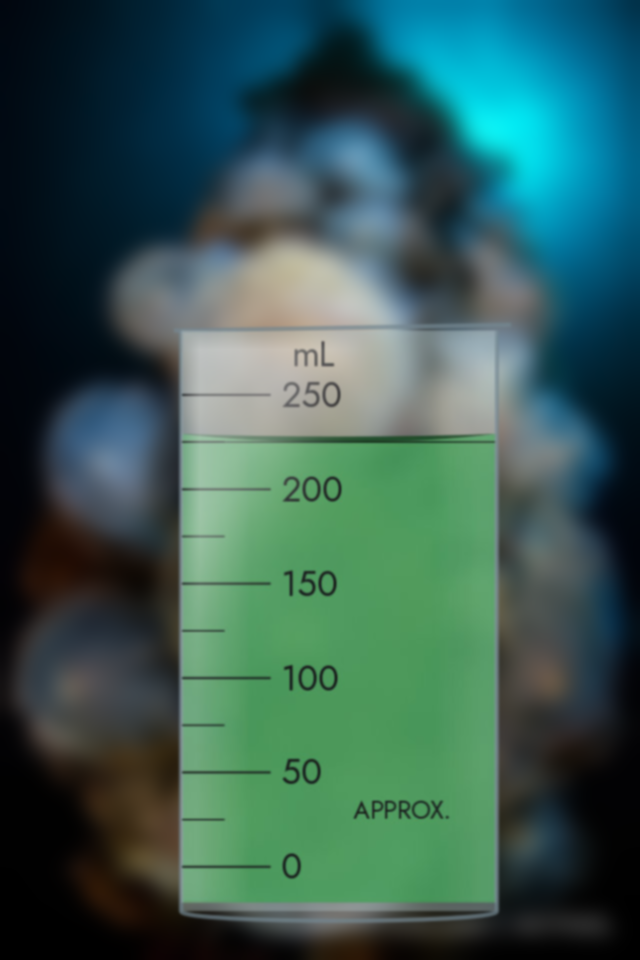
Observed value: 225 mL
